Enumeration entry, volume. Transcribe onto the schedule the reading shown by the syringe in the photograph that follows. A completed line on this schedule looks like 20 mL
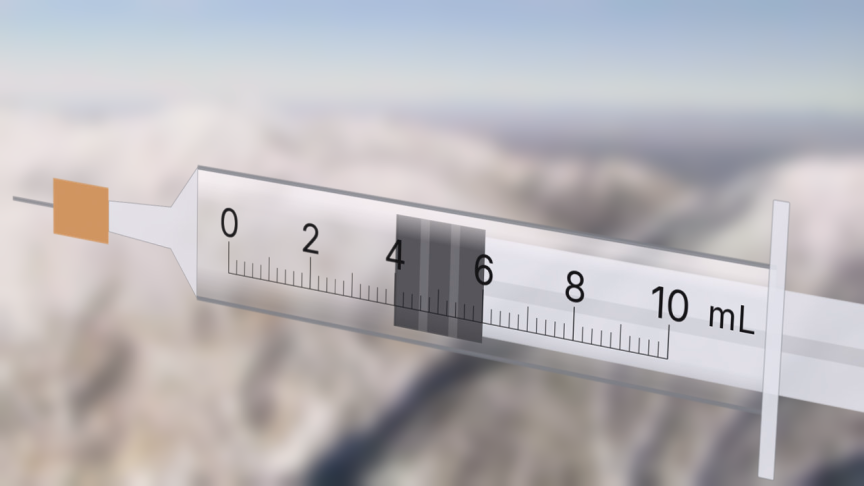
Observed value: 4 mL
